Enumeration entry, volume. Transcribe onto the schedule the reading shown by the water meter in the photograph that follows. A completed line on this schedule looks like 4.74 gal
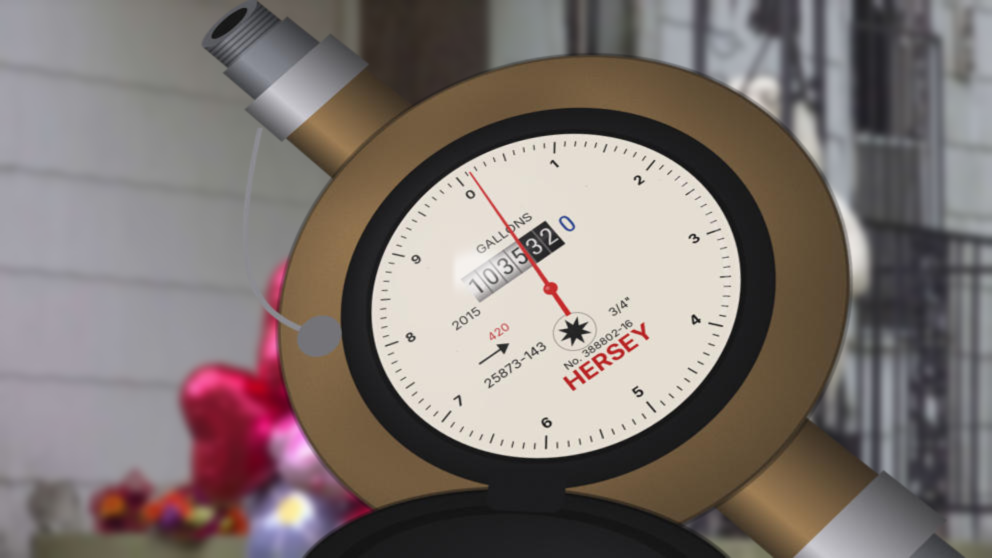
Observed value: 1035320.1 gal
